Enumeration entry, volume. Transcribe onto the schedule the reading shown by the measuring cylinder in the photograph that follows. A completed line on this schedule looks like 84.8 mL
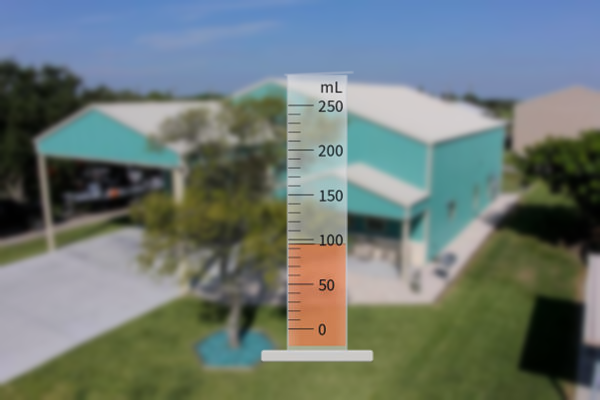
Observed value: 95 mL
